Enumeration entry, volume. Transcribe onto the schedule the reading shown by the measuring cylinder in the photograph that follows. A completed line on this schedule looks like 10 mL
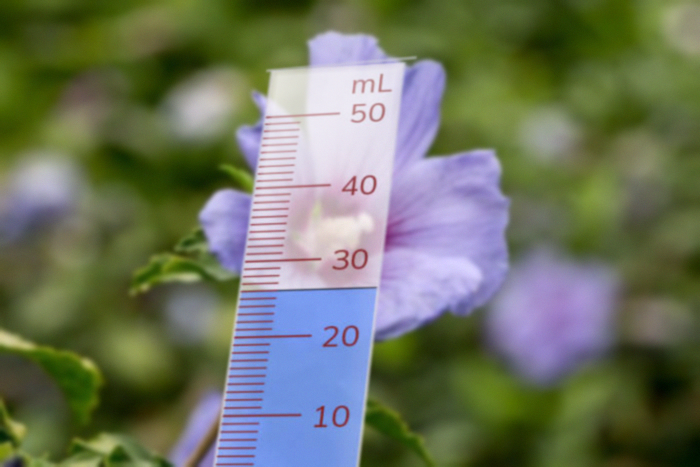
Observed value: 26 mL
